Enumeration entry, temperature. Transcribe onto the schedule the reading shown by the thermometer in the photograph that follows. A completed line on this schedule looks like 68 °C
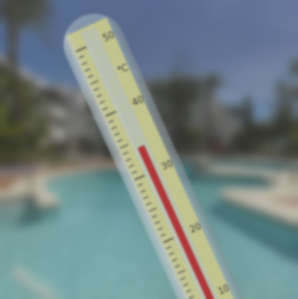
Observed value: 34 °C
